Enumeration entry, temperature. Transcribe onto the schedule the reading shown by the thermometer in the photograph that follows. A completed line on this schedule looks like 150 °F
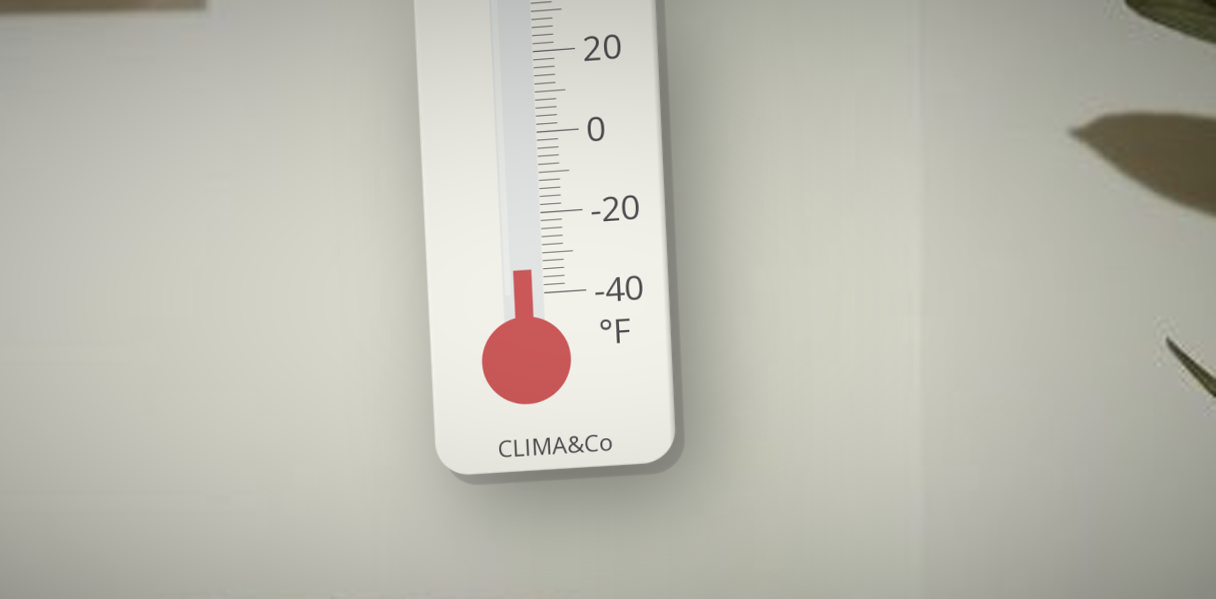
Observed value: -34 °F
